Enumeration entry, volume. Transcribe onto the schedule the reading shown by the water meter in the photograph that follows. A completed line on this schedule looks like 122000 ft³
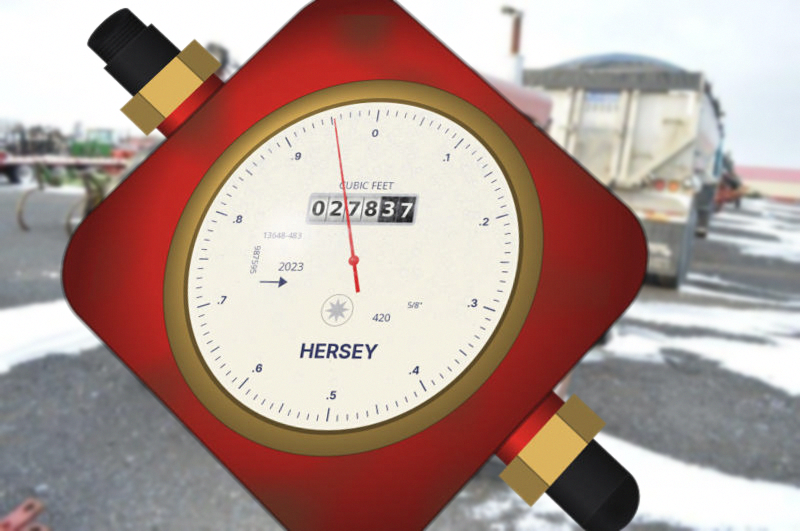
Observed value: 27836.95 ft³
